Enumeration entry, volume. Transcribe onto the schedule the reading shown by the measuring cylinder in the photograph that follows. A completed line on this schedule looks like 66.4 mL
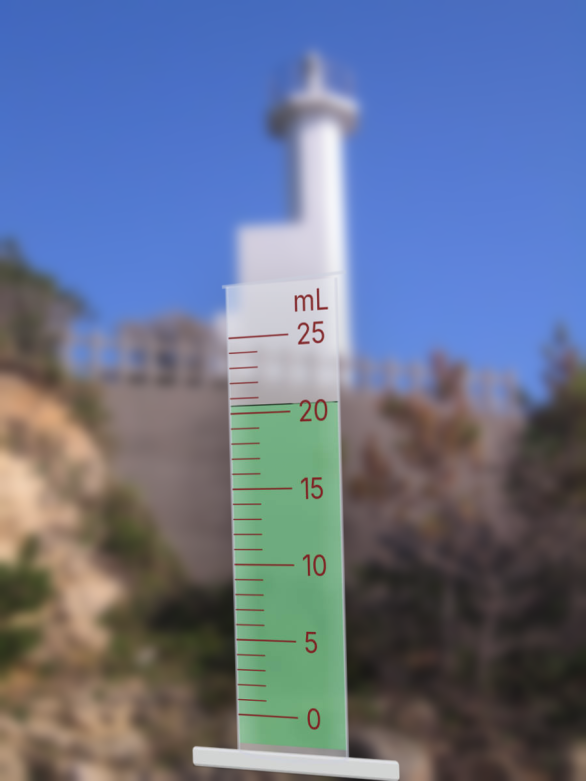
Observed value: 20.5 mL
